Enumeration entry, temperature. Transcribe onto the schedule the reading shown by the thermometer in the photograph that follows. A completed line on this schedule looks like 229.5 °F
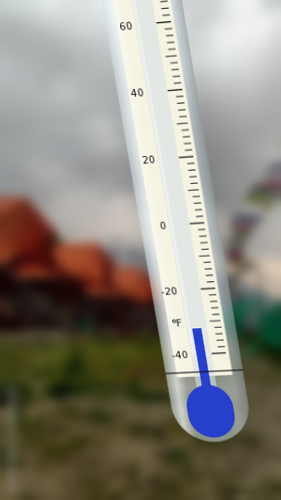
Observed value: -32 °F
